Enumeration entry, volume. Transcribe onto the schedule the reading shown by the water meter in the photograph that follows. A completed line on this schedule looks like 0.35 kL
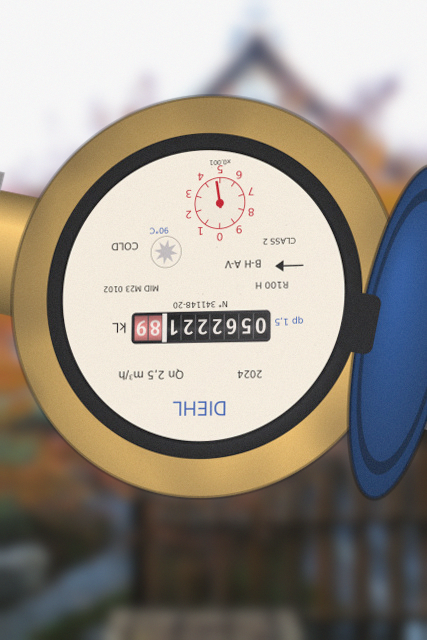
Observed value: 562221.894 kL
